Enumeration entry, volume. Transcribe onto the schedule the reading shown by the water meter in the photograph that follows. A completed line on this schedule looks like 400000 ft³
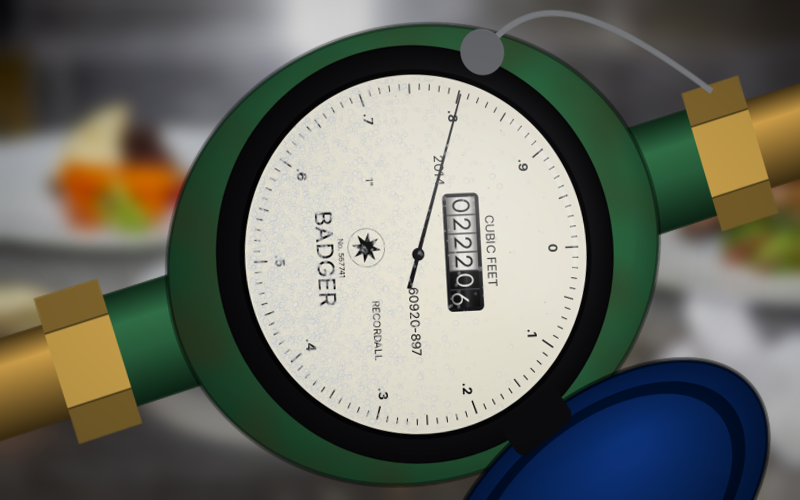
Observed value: 22205.80 ft³
